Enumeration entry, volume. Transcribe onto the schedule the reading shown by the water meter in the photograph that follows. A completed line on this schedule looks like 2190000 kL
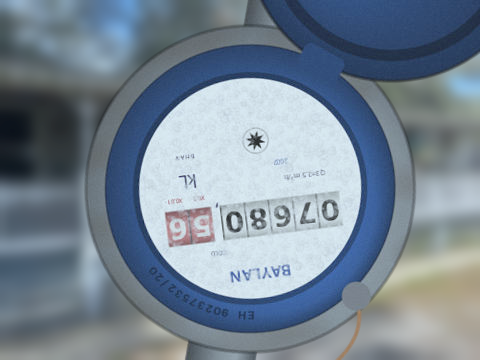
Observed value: 7680.56 kL
